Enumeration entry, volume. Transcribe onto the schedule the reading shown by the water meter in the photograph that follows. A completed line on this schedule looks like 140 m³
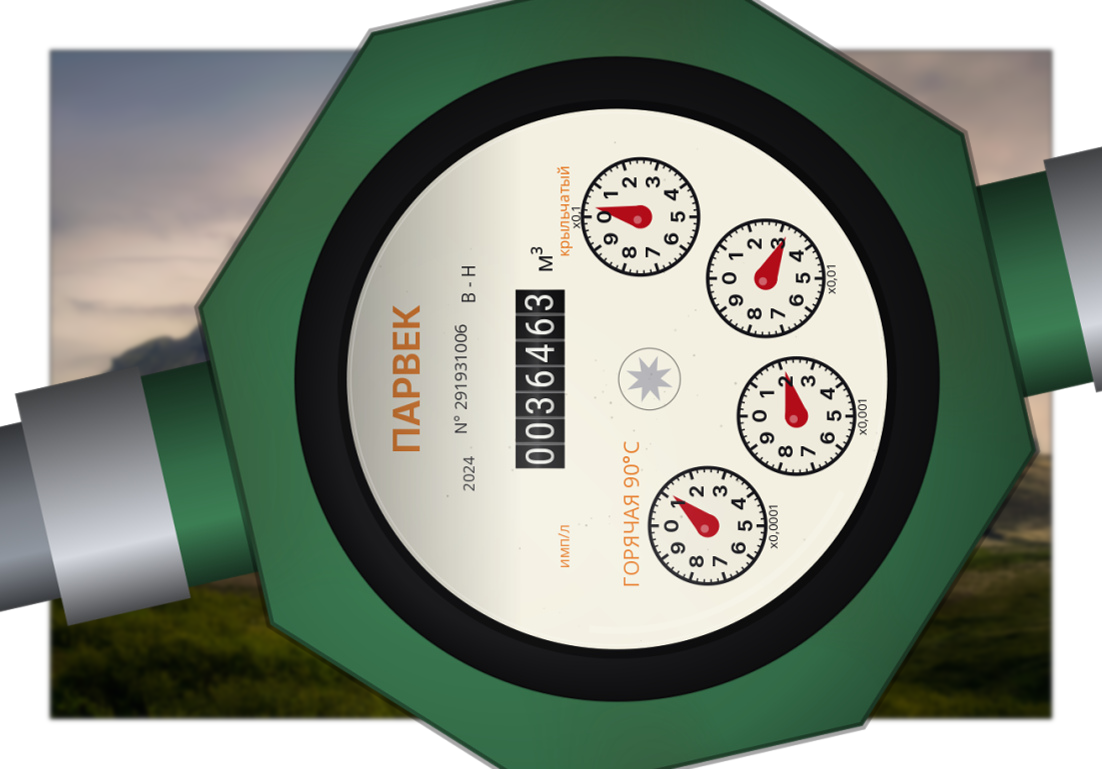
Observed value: 36463.0321 m³
